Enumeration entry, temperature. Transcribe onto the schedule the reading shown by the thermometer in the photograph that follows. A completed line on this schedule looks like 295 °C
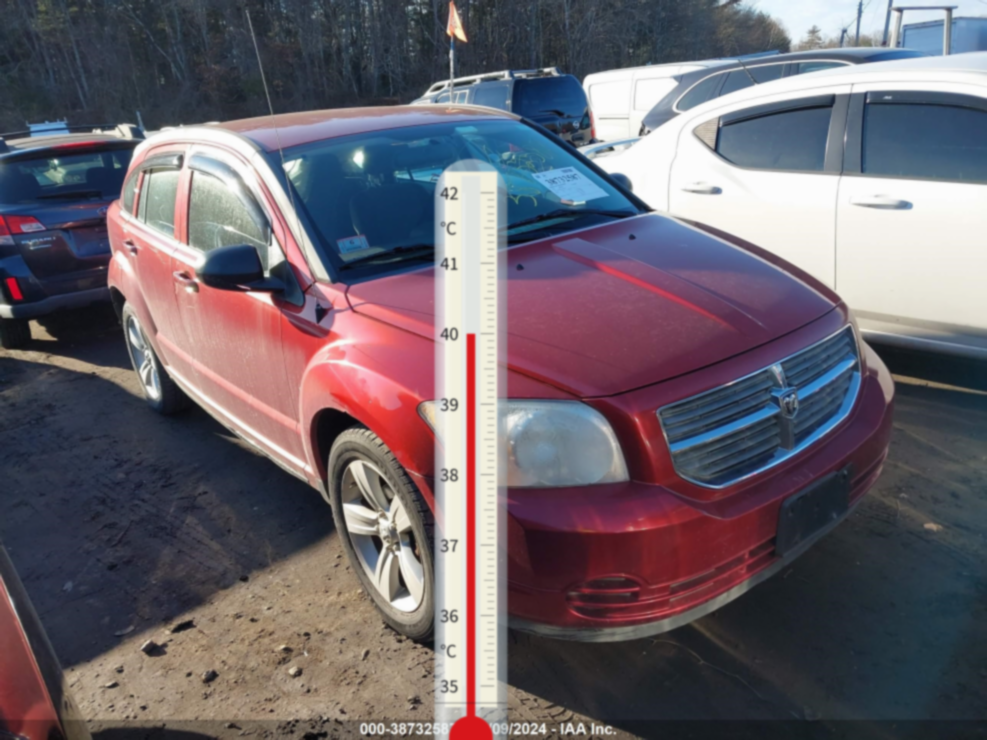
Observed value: 40 °C
